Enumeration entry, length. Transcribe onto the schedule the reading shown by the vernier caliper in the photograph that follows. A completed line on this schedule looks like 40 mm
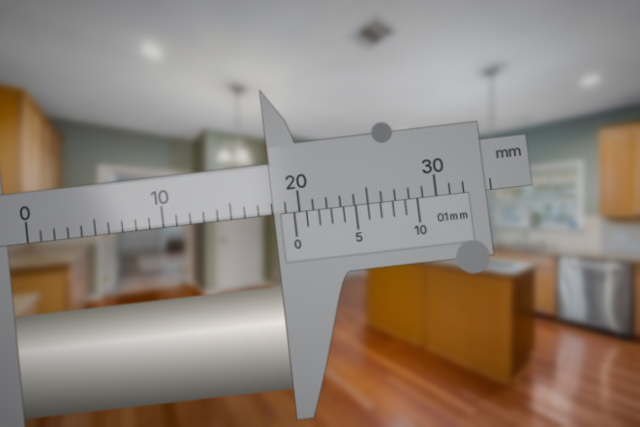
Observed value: 19.6 mm
